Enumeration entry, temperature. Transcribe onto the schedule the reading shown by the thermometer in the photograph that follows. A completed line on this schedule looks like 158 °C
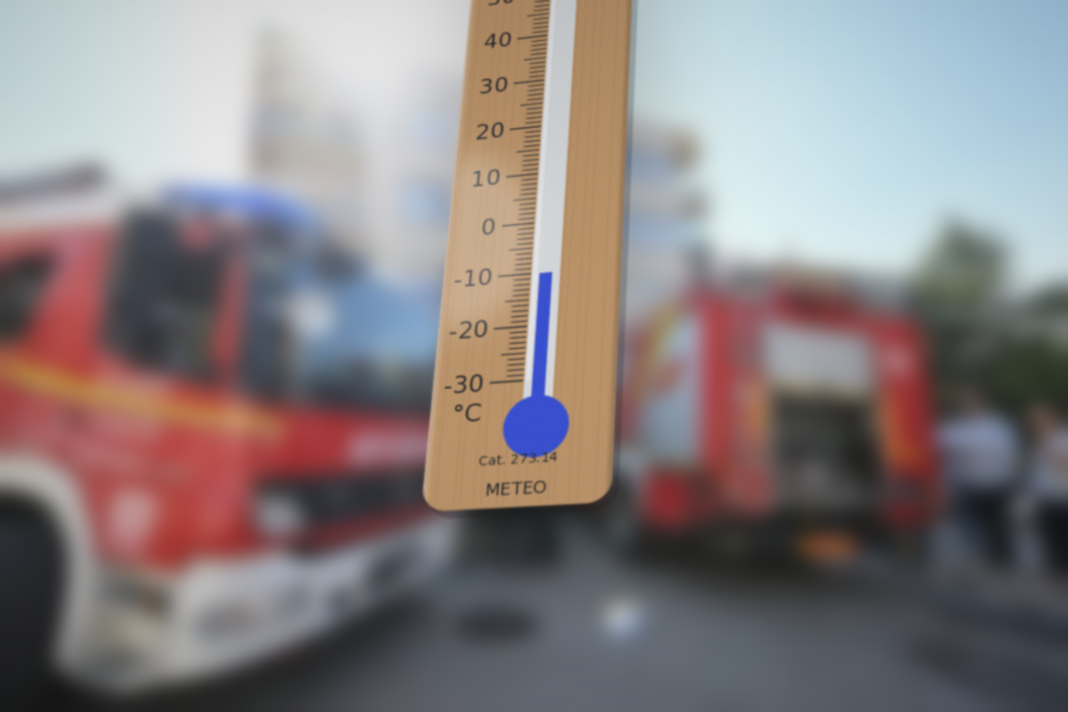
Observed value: -10 °C
